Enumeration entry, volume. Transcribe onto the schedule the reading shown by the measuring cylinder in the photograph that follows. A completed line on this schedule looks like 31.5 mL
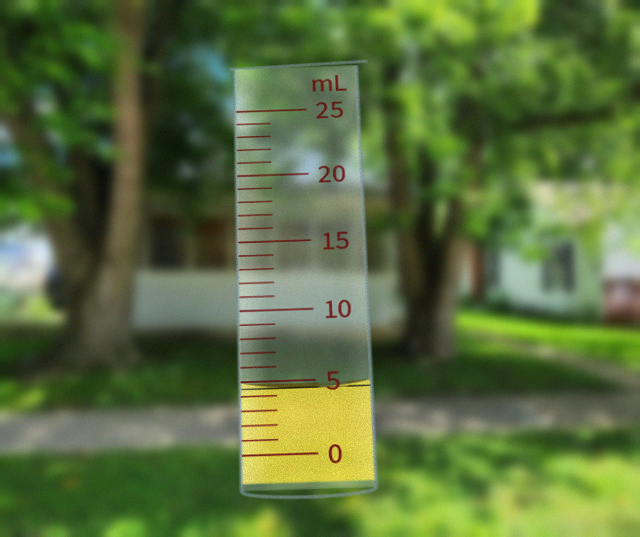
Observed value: 4.5 mL
